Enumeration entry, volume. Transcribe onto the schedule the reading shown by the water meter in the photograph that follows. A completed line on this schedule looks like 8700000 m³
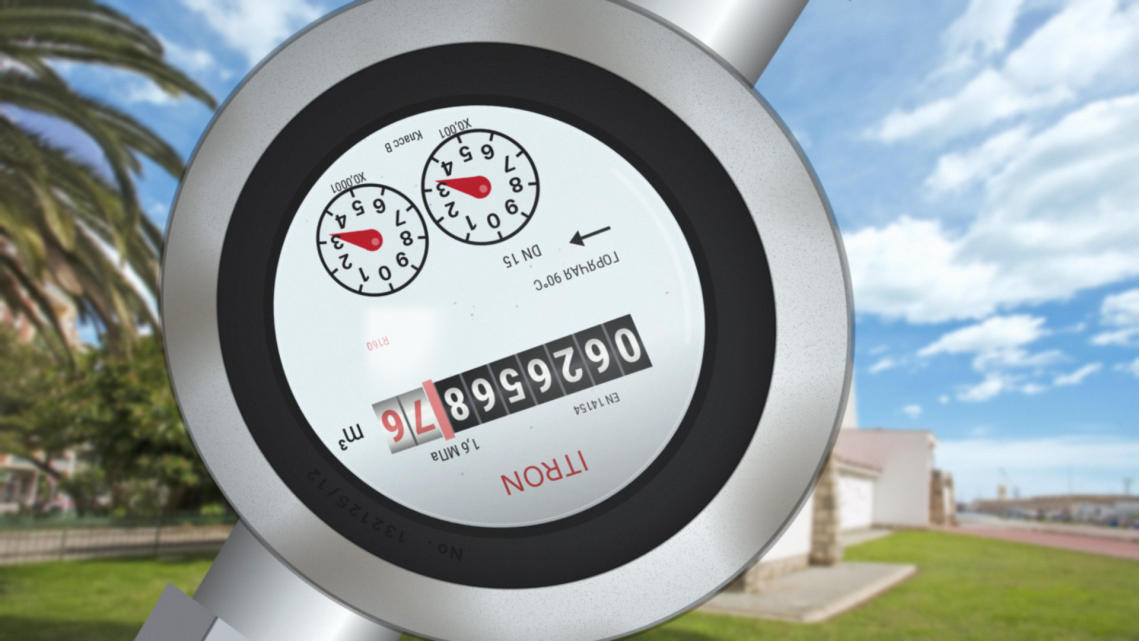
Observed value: 626568.7633 m³
